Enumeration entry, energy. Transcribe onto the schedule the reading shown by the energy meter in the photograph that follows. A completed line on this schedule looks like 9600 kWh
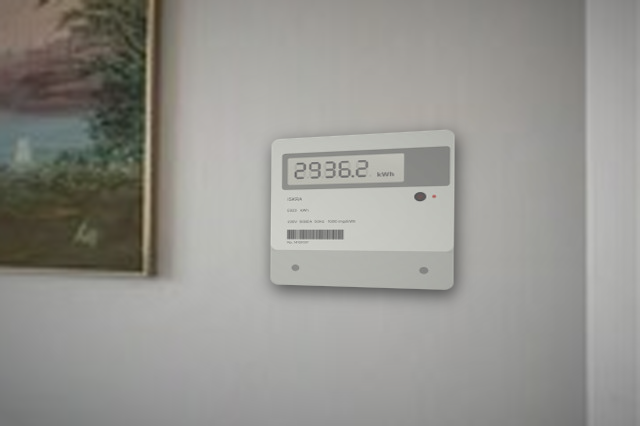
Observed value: 2936.2 kWh
